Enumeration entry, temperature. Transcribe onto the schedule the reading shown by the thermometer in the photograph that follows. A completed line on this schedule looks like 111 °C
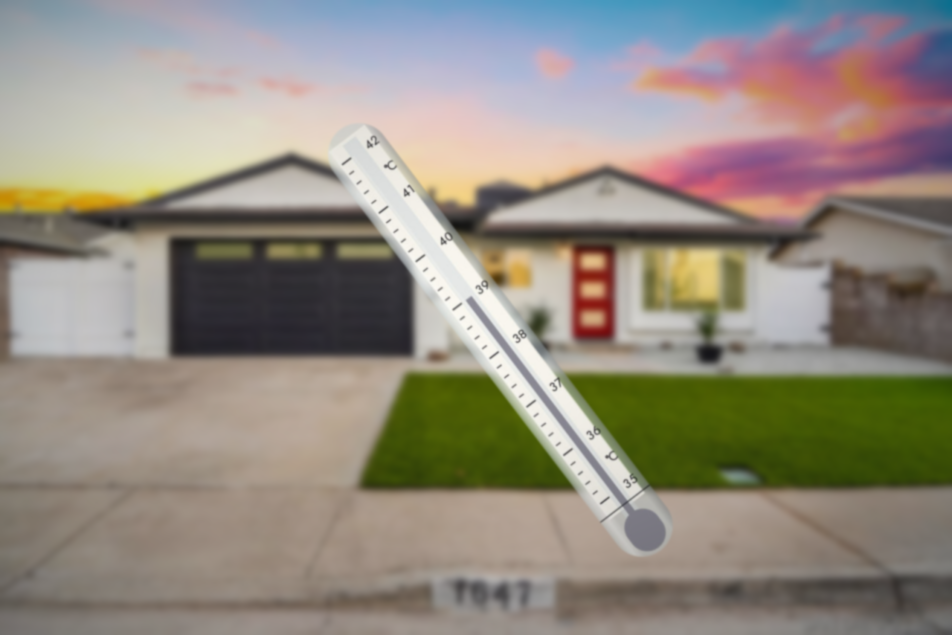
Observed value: 39 °C
